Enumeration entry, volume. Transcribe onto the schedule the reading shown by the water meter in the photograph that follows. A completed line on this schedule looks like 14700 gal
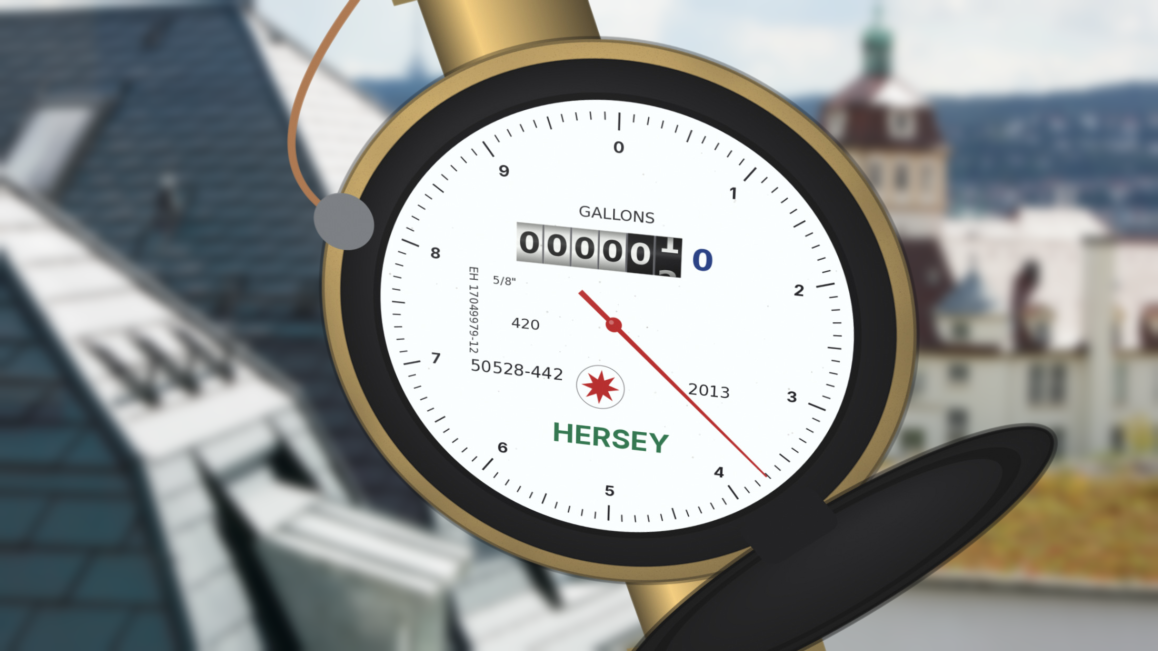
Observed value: 13.7 gal
